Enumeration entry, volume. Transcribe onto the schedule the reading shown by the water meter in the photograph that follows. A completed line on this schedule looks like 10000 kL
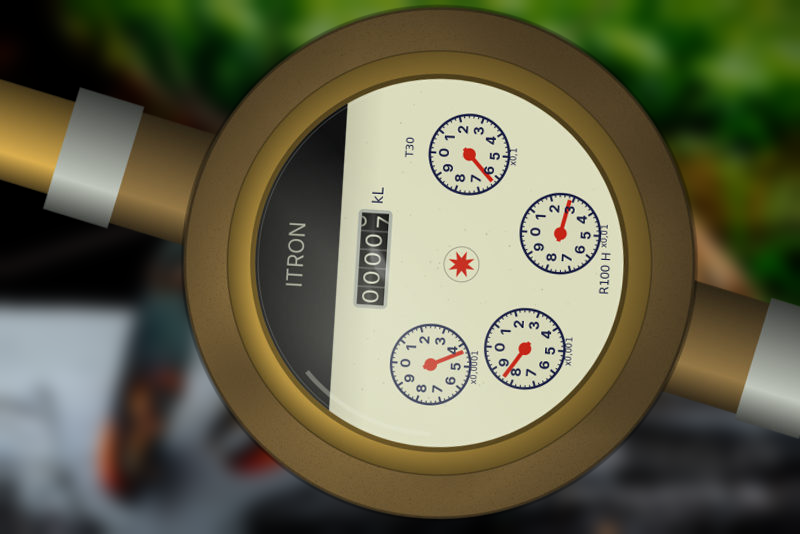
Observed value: 6.6284 kL
